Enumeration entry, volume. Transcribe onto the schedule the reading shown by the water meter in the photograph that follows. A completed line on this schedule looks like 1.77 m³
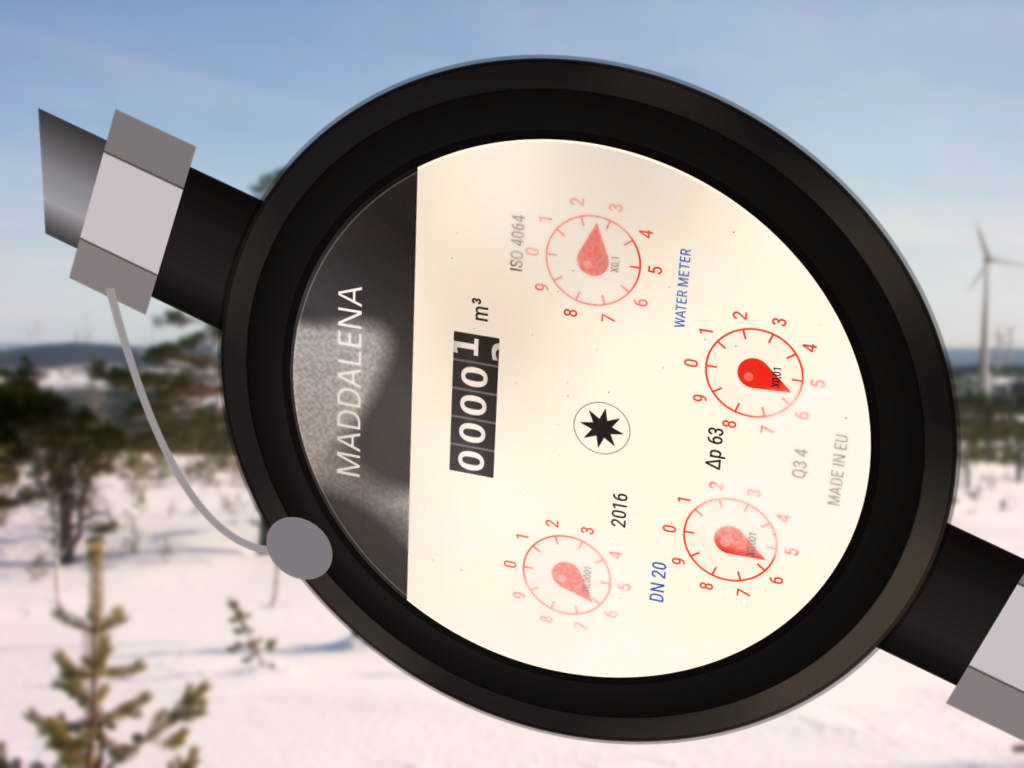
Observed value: 1.2556 m³
